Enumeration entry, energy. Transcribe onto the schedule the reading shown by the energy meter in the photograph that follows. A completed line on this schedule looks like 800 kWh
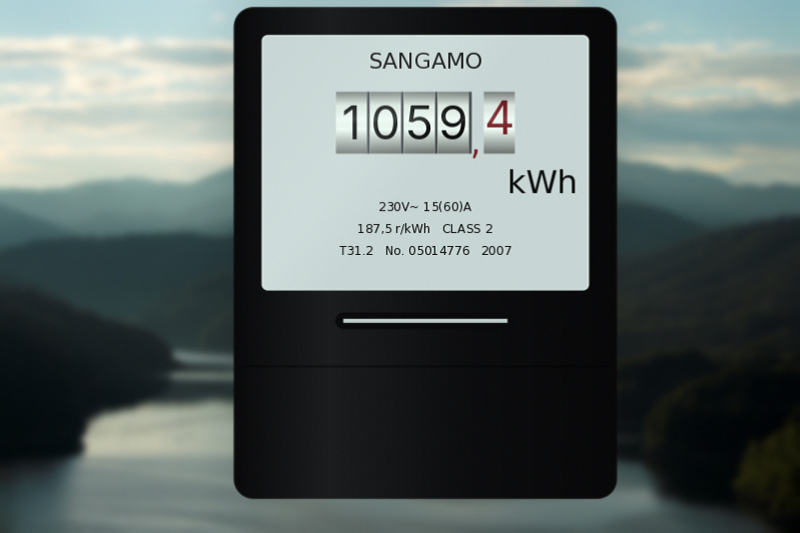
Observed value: 1059.4 kWh
